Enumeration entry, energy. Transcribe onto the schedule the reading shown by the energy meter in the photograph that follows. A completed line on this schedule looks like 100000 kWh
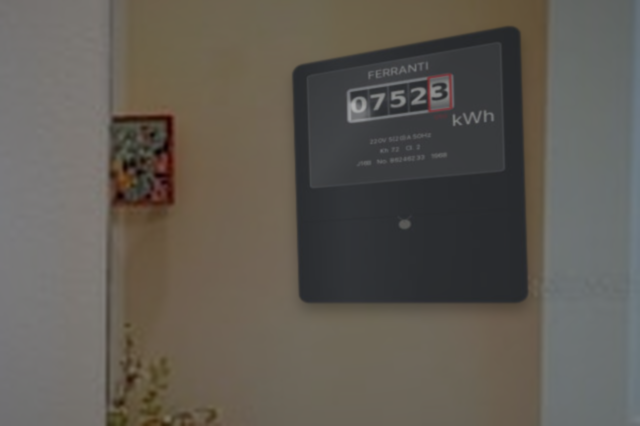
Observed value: 752.3 kWh
